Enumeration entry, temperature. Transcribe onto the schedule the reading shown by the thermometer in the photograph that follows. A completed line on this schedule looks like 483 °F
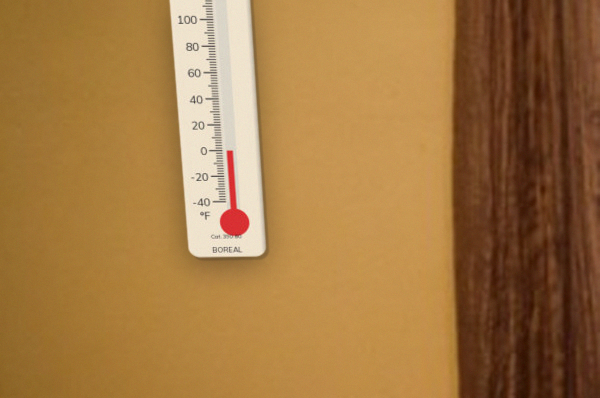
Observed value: 0 °F
